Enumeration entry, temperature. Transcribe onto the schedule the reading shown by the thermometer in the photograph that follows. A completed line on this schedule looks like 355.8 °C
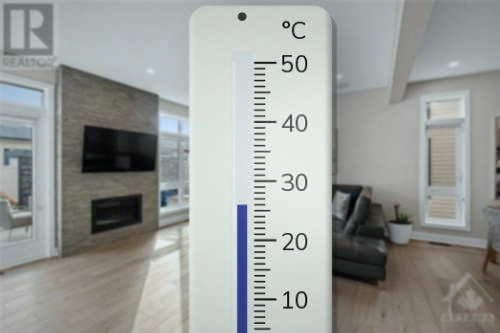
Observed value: 26 °C
